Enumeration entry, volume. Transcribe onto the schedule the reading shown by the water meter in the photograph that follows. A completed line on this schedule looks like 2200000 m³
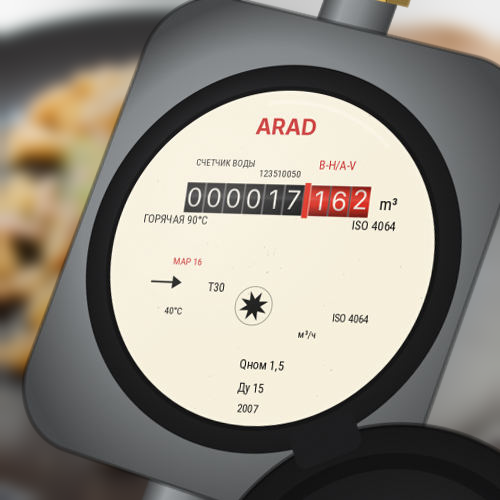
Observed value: 17.162 m³
